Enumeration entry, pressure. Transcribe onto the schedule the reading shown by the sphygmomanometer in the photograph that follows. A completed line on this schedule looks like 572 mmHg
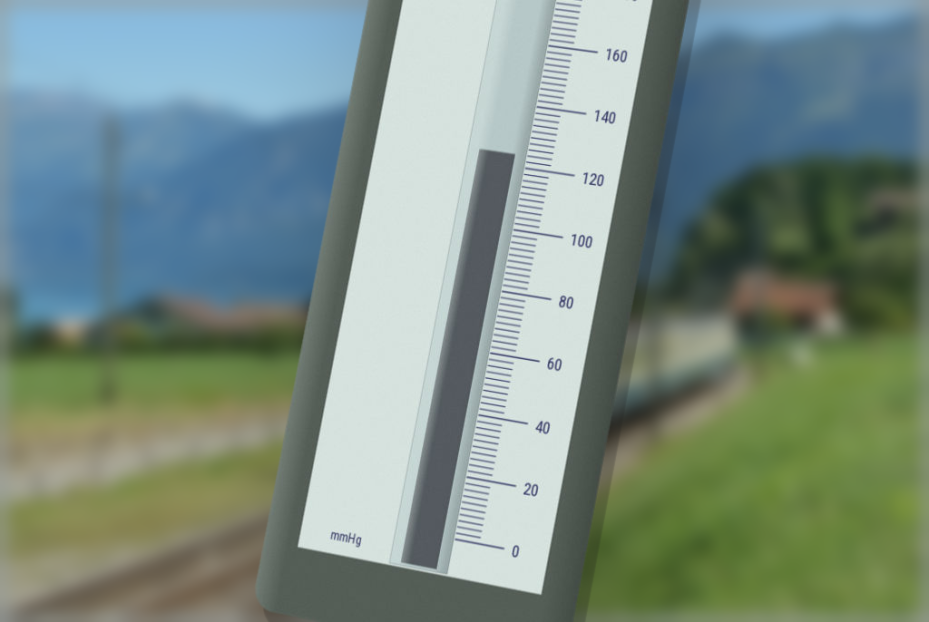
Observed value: 124 mmHg
